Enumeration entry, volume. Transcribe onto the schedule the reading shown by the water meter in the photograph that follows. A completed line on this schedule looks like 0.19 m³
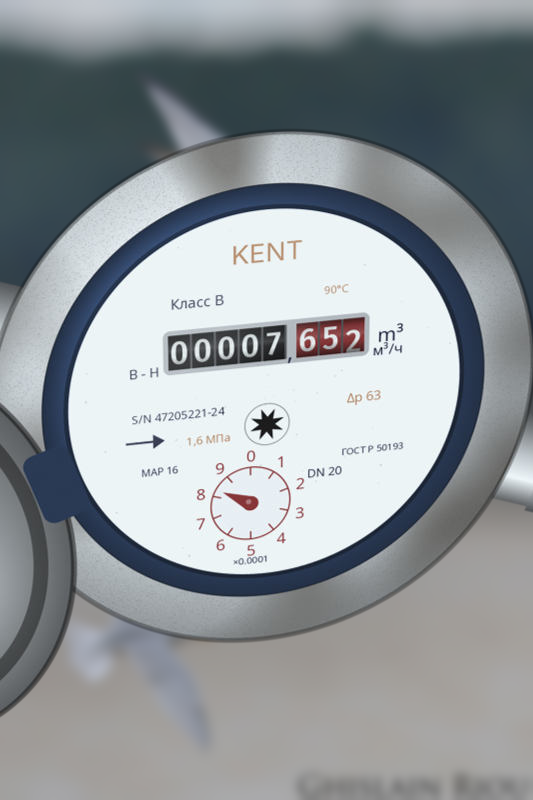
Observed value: 7.6518 m³
